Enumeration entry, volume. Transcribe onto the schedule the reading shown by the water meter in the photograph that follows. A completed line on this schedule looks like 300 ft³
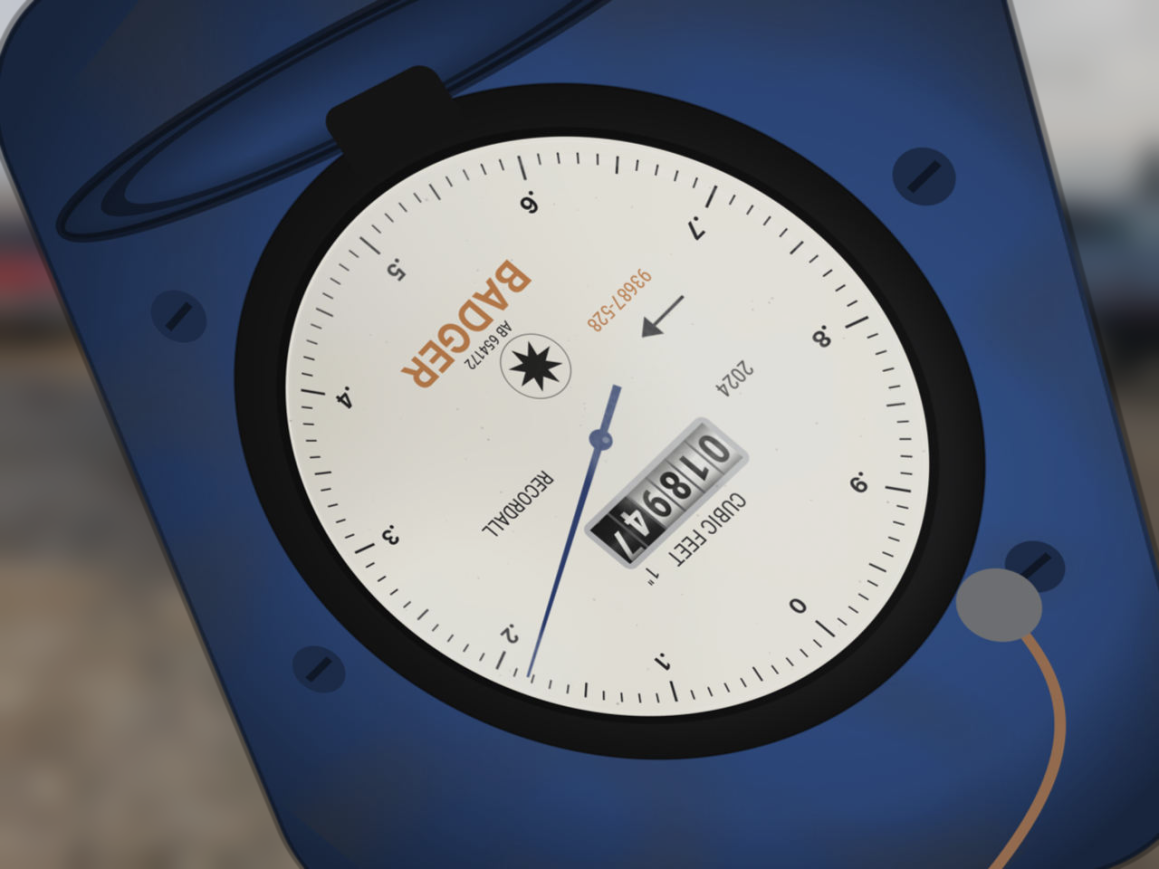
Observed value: 18947.18 ft³
